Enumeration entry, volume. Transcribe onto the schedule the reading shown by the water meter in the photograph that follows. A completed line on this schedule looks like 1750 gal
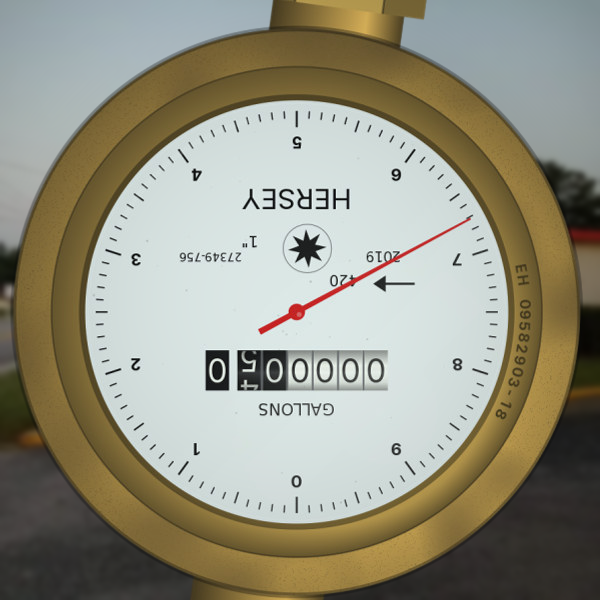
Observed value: 46.7 gal
